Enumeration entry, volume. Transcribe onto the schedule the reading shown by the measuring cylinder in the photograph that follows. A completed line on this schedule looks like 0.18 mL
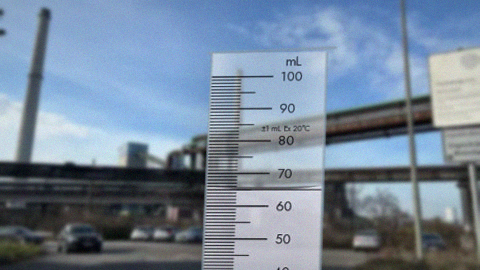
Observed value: 65 mL
